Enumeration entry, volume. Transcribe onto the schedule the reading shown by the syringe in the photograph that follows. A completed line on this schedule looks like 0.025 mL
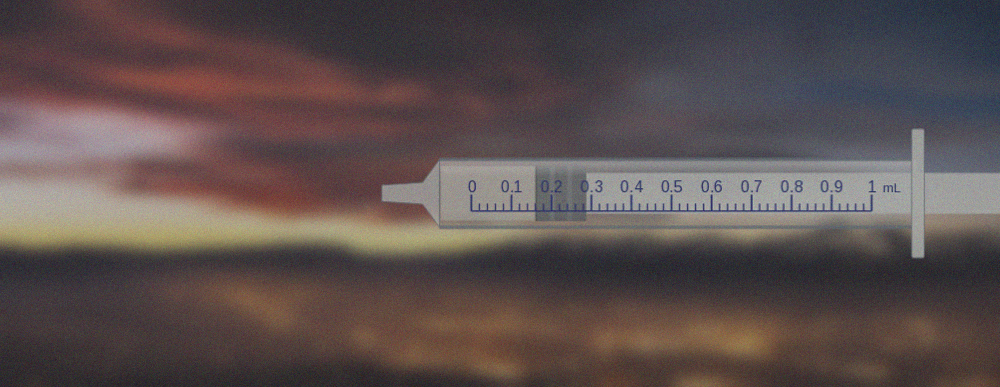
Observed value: 0.16 mL
